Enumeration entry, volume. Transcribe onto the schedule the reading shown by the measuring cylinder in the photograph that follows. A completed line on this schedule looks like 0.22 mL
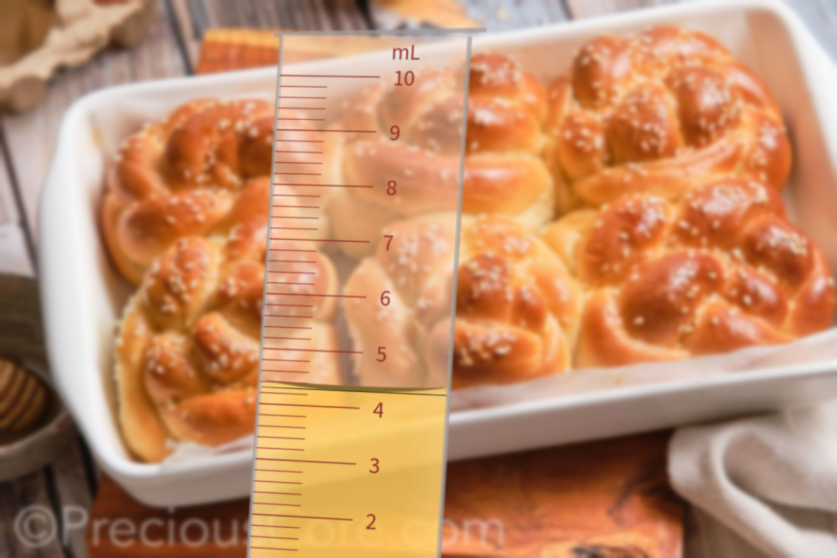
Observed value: 4.3 mL
